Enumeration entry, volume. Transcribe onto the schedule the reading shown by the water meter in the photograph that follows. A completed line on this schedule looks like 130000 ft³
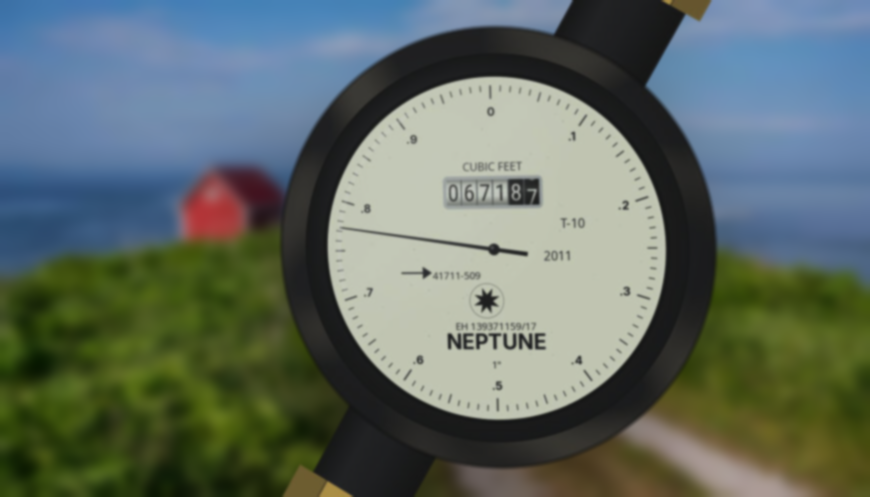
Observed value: 67186.77 ft³
